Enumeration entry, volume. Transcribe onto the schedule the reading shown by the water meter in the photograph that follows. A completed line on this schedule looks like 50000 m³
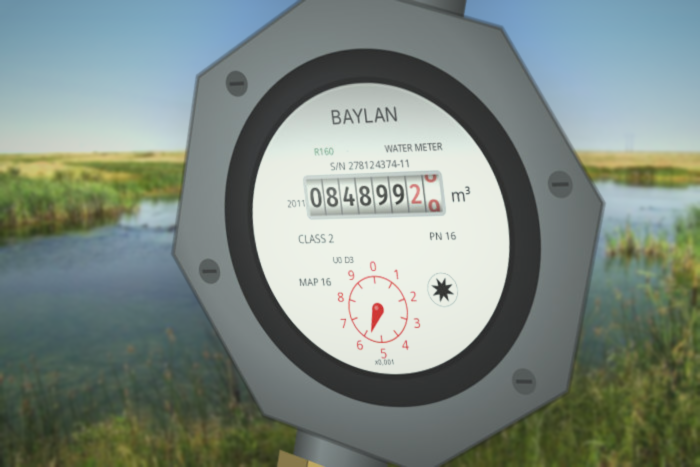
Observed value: 84899.285 m³
